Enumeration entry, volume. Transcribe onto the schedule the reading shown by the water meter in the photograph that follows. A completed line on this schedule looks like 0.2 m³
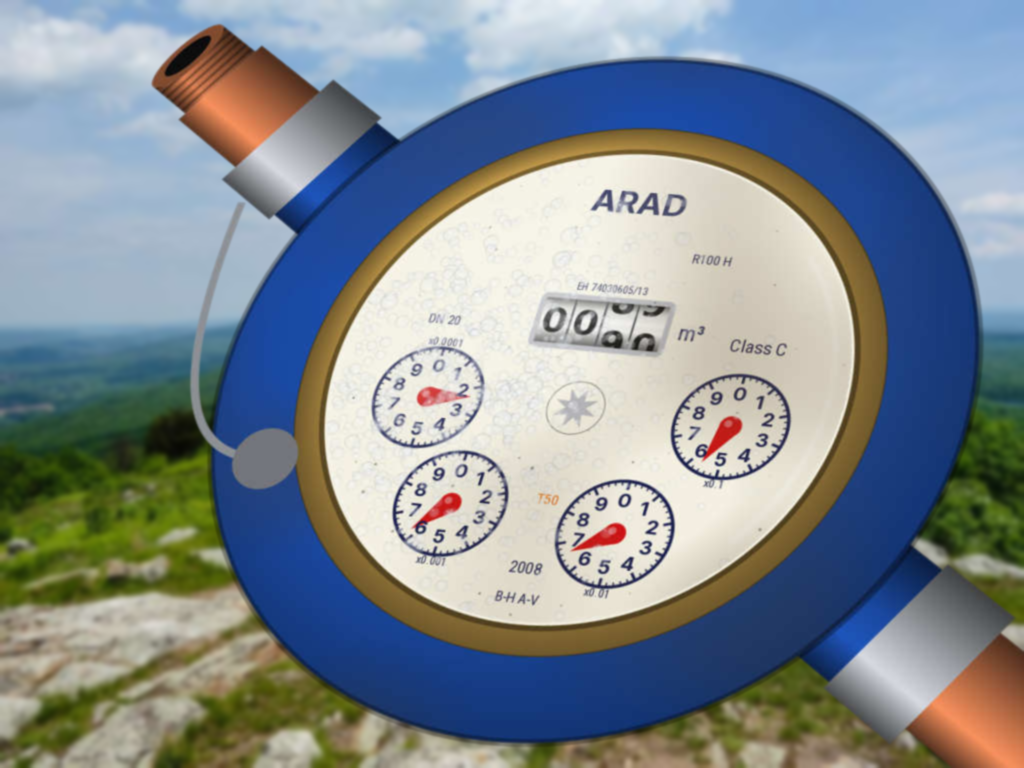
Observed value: 89.5662 m³
